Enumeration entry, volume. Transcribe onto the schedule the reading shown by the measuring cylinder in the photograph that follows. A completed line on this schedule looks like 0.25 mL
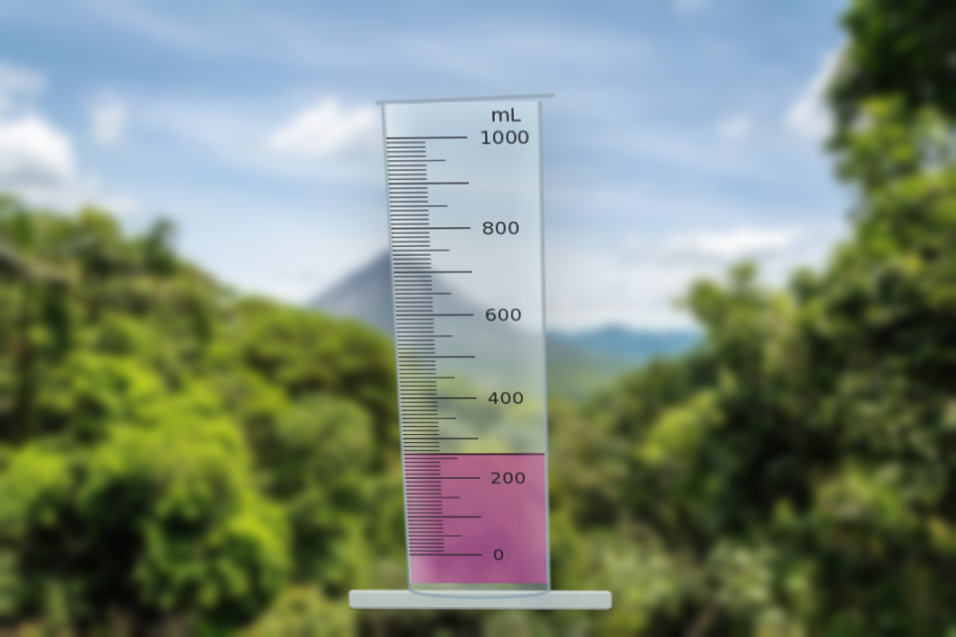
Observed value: 260 mL
